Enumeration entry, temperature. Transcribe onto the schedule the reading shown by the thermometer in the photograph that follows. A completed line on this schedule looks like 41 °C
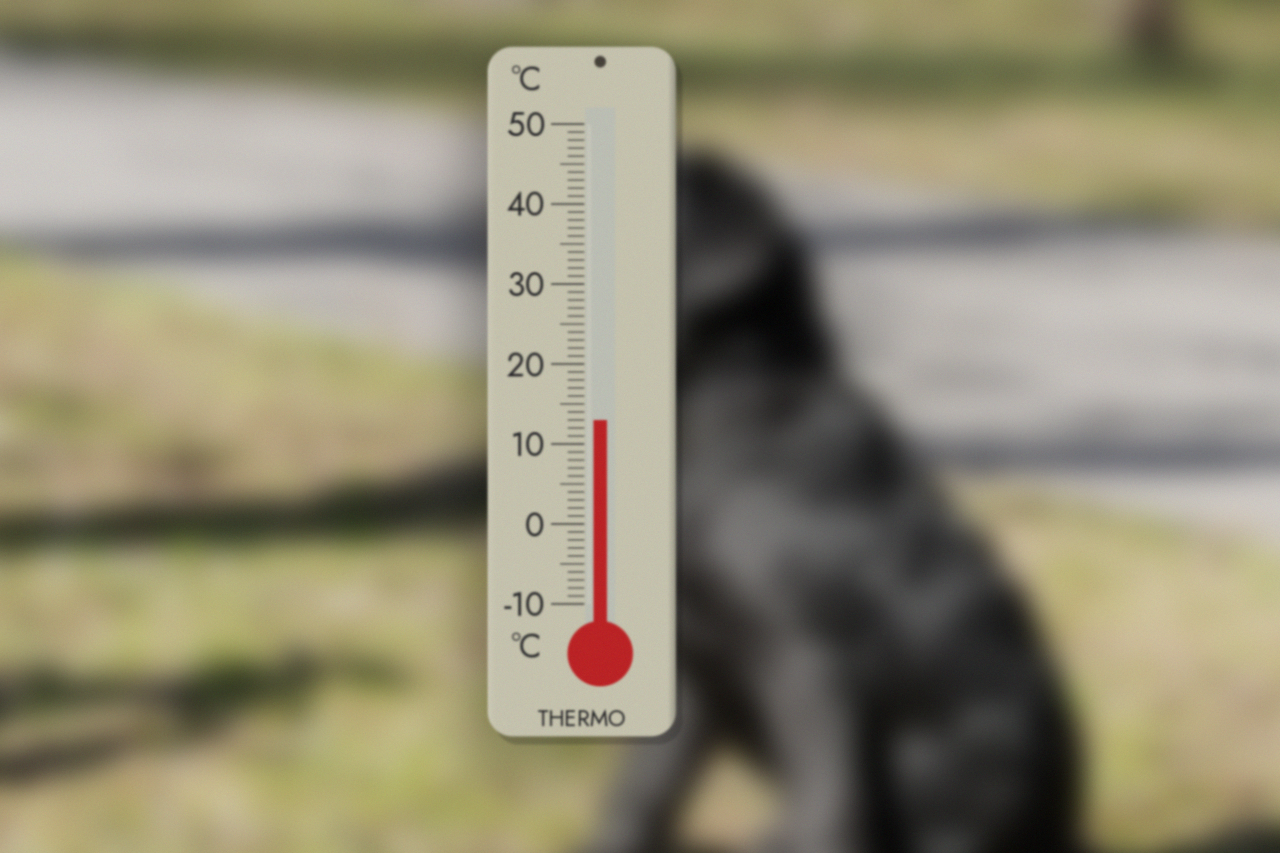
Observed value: 13 °C
